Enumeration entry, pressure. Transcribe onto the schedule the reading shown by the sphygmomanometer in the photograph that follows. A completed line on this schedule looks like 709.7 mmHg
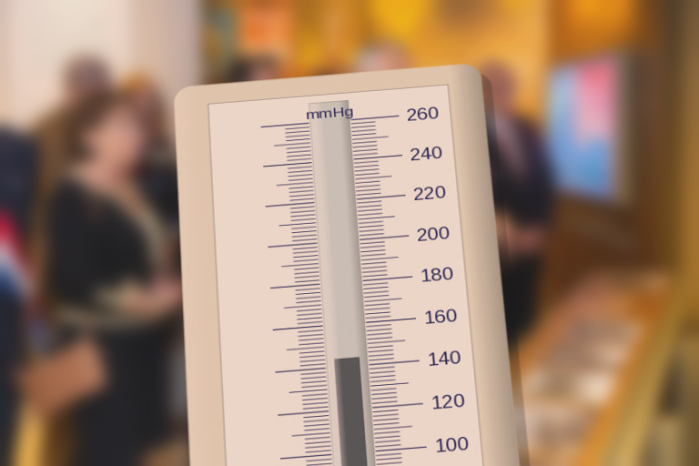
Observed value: 144 mmHg
